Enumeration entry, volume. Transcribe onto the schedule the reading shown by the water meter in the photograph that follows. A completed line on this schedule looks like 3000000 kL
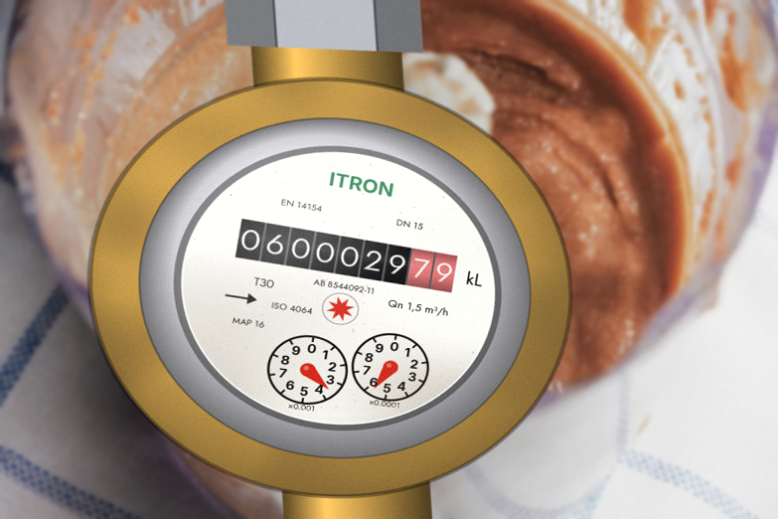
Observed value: 600029.7935 kL
